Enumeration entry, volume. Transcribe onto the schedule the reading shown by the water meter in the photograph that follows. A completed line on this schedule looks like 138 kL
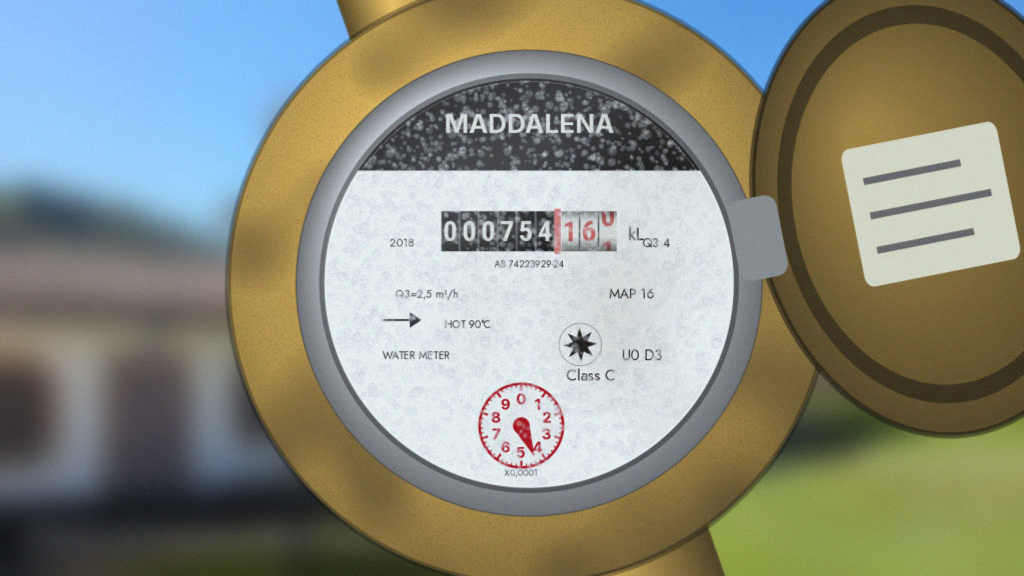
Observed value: 754.1604 kL
